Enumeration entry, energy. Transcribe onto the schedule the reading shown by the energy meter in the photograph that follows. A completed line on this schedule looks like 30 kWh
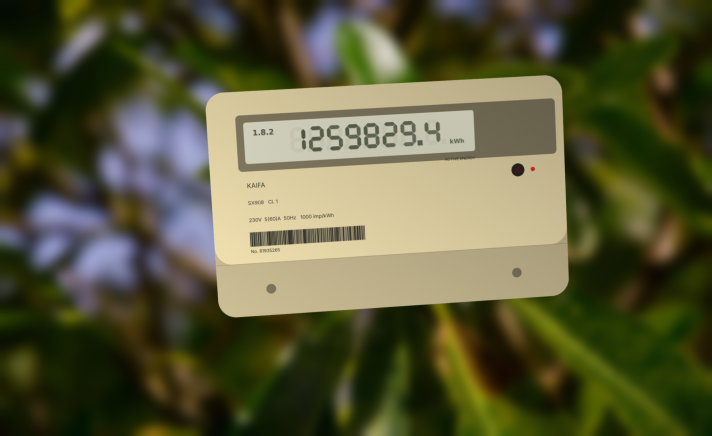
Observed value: 1259829.4 kWh
